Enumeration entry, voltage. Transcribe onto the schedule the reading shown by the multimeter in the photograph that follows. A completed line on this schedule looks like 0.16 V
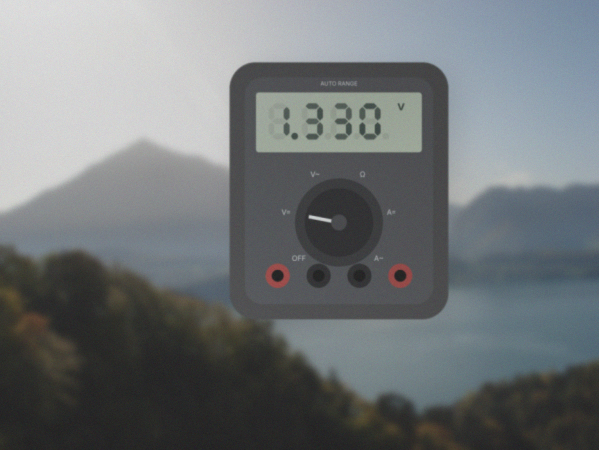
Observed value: 1.330 V
